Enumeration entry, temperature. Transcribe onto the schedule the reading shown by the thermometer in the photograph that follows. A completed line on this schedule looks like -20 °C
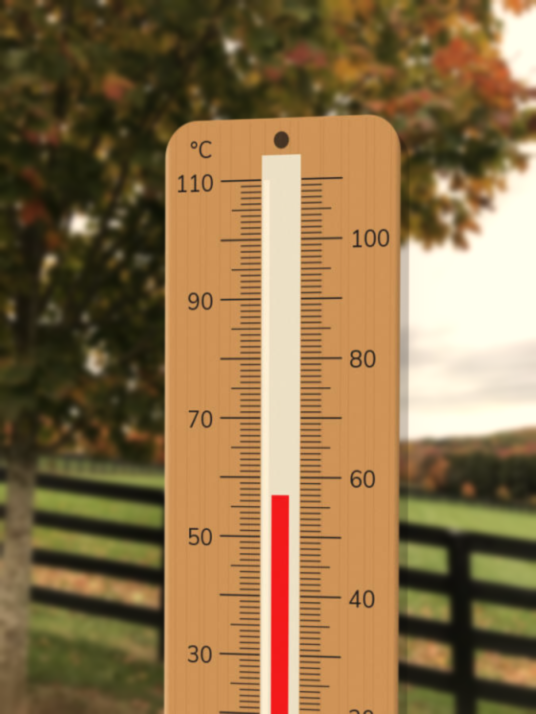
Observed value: 57 °C
